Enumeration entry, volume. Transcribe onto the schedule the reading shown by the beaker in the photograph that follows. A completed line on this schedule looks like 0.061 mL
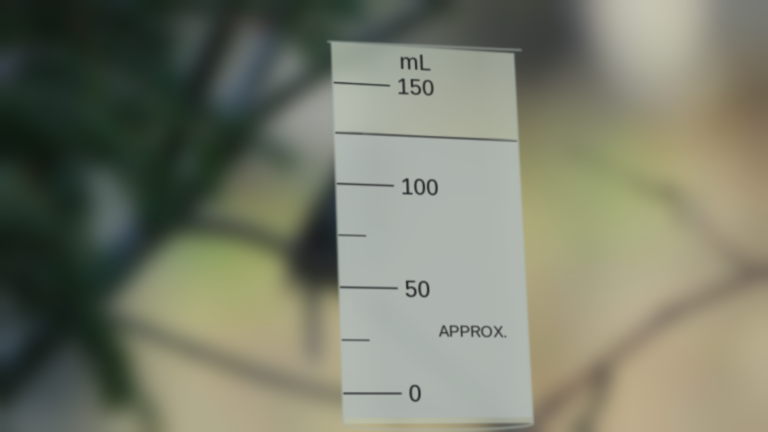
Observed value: 125 mL
